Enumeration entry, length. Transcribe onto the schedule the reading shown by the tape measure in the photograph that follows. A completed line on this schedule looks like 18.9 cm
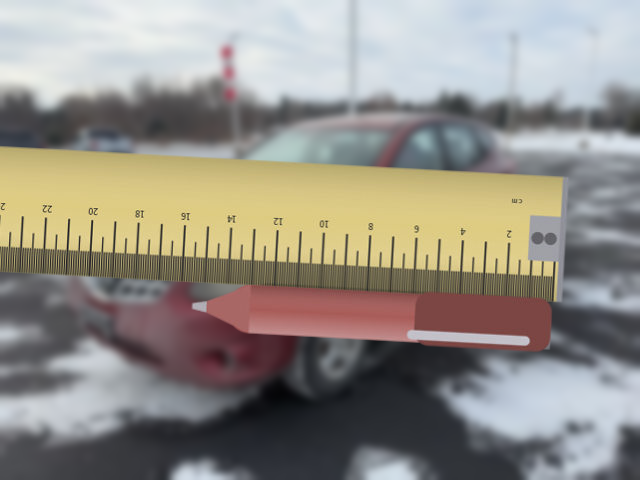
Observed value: 15.5 cm
